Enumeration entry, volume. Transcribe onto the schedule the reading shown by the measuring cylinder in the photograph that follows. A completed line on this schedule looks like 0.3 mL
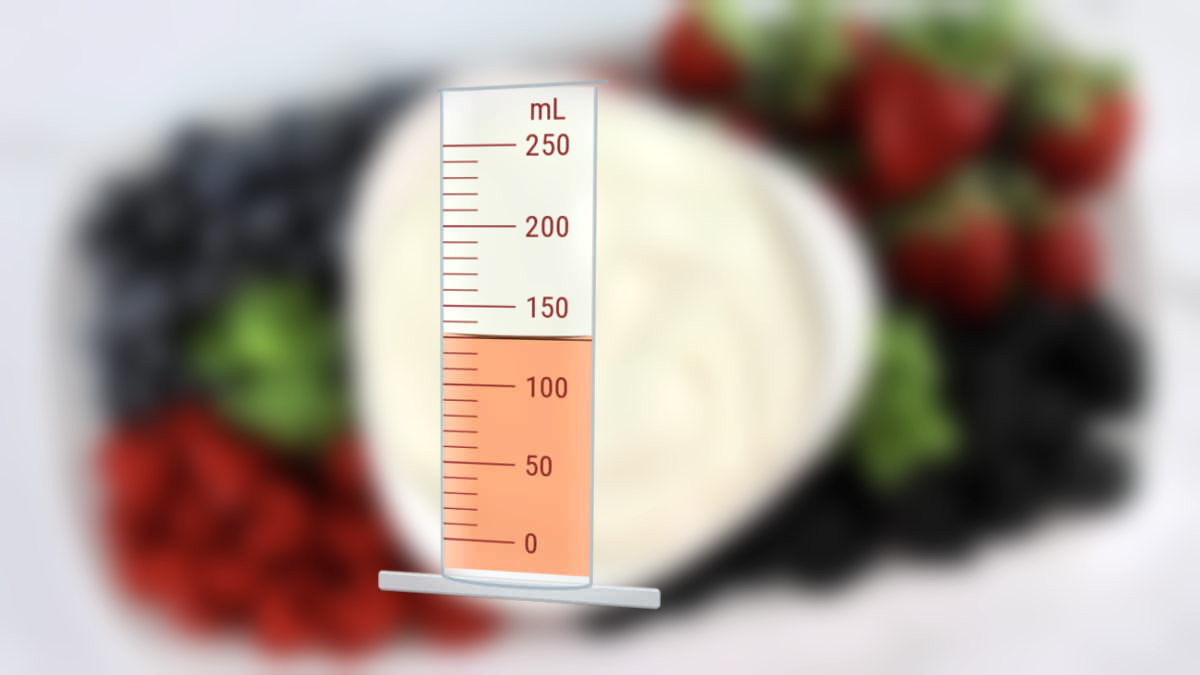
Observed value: 130 mL
